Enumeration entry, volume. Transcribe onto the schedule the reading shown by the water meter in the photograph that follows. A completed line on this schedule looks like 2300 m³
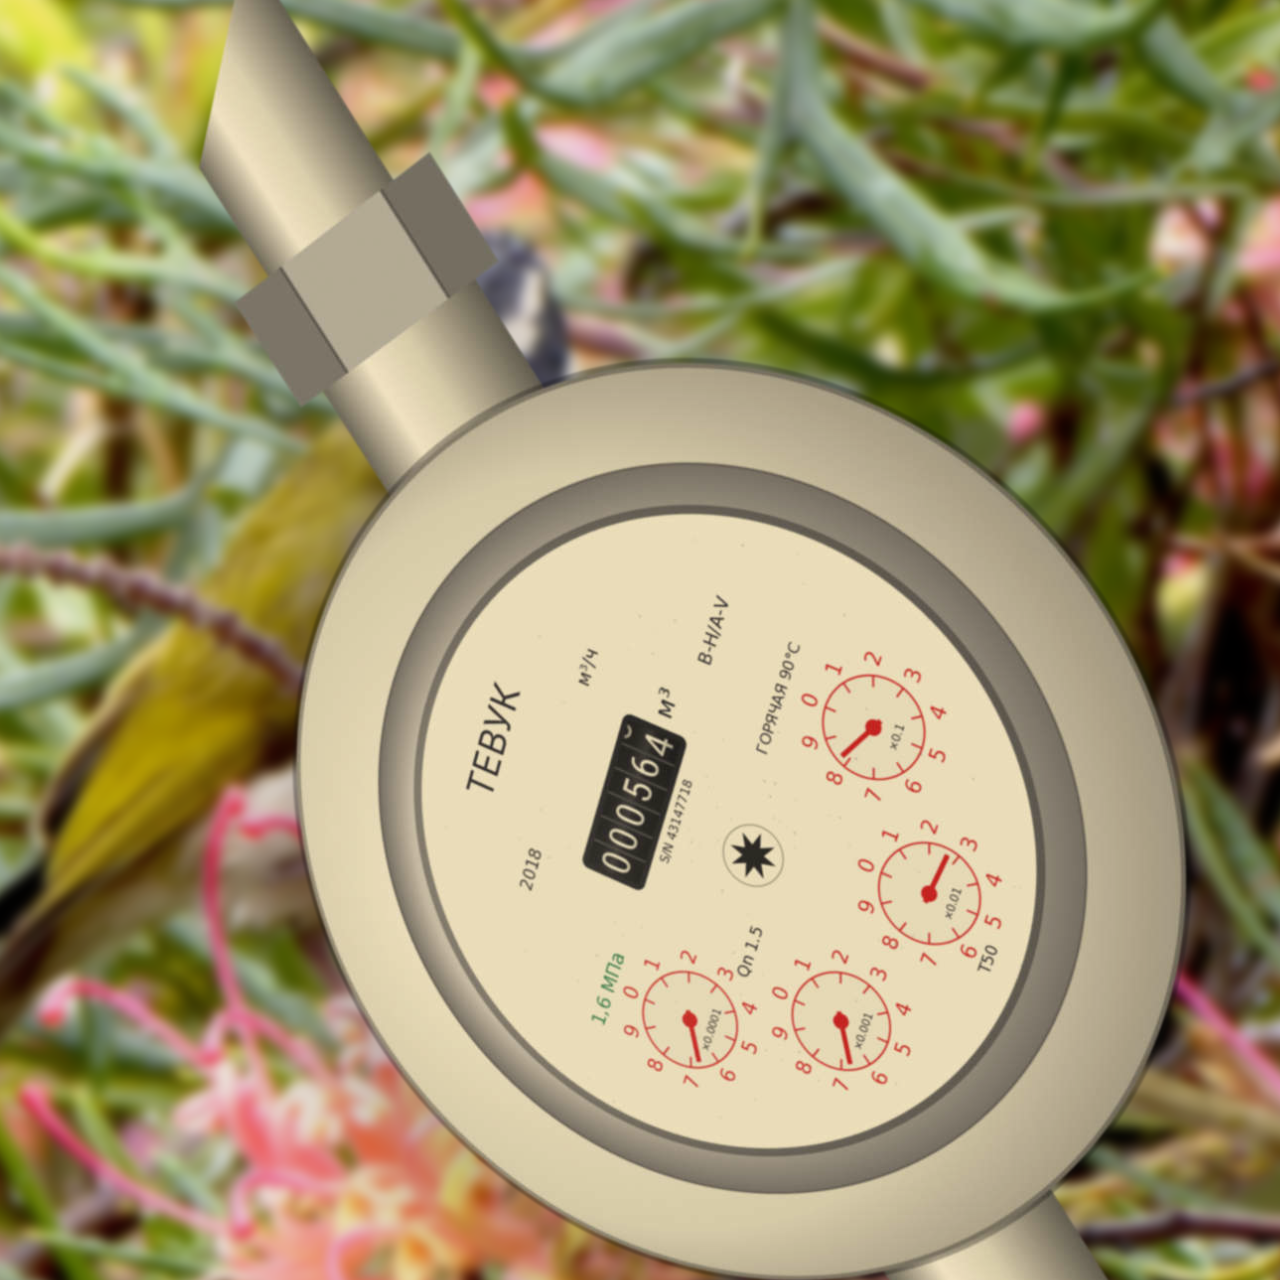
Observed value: 563.8266 m³
